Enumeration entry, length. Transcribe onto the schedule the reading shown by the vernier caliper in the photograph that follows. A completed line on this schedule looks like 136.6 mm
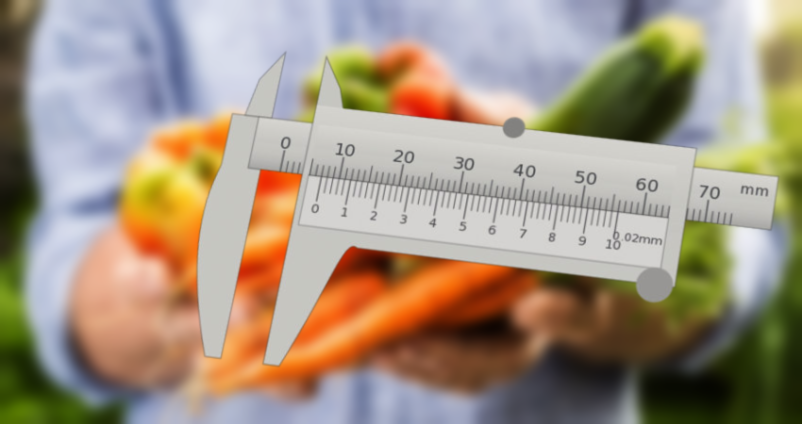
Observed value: 7.0 mm
